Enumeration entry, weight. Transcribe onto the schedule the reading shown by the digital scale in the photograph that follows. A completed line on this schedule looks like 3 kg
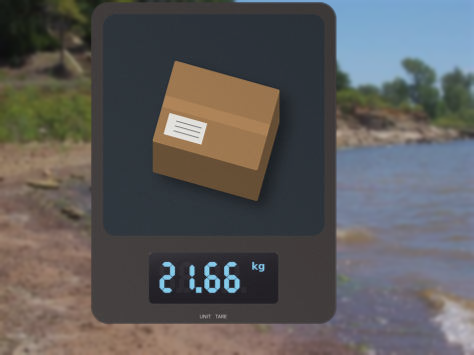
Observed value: 21.66 kg
